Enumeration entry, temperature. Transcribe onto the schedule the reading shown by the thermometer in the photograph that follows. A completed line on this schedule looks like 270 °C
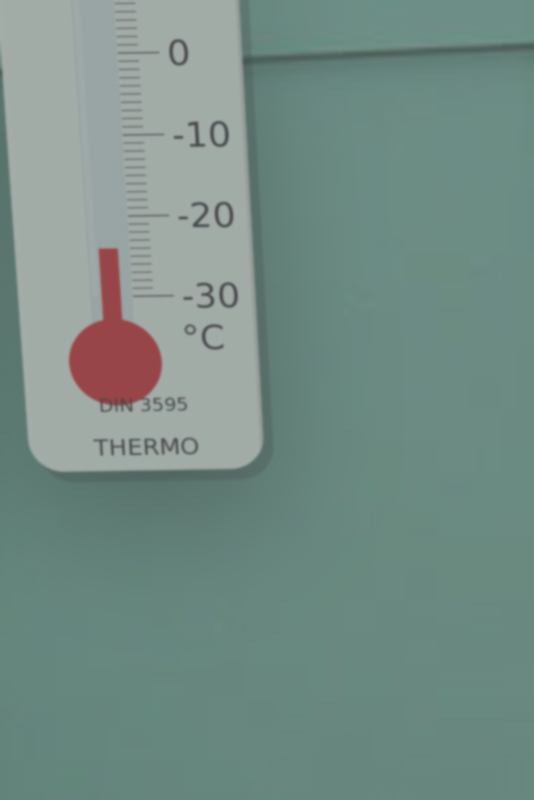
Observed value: -24 °C
